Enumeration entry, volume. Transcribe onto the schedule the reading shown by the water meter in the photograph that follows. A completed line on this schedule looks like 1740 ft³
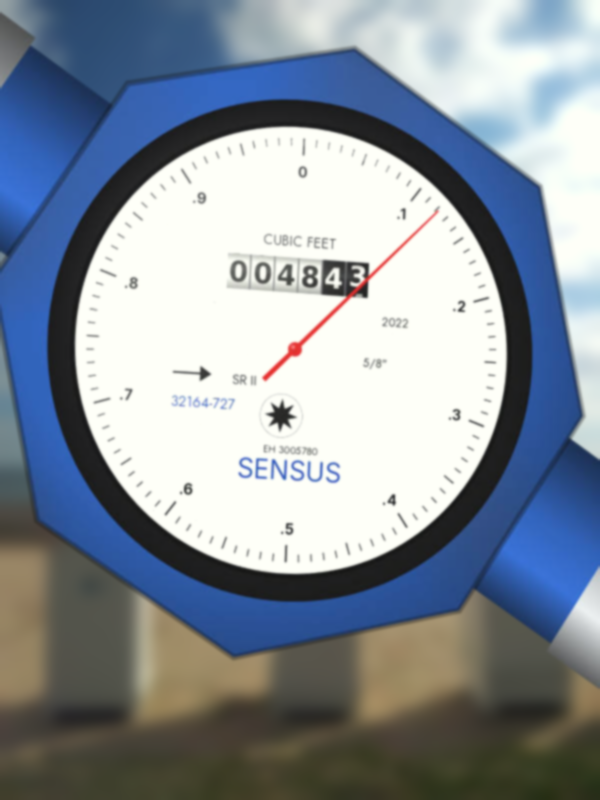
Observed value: 4843.12 ft³
